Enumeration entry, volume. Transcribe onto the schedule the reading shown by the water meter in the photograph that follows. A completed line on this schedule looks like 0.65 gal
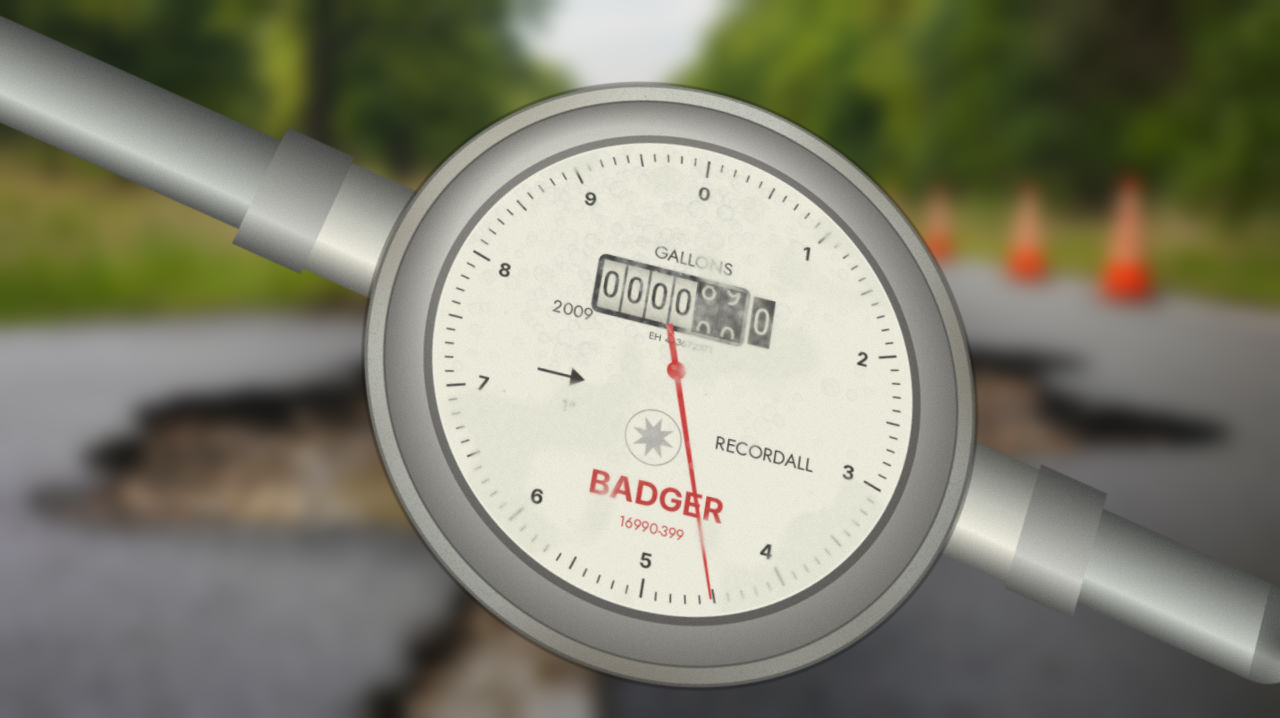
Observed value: 894.5 gal
